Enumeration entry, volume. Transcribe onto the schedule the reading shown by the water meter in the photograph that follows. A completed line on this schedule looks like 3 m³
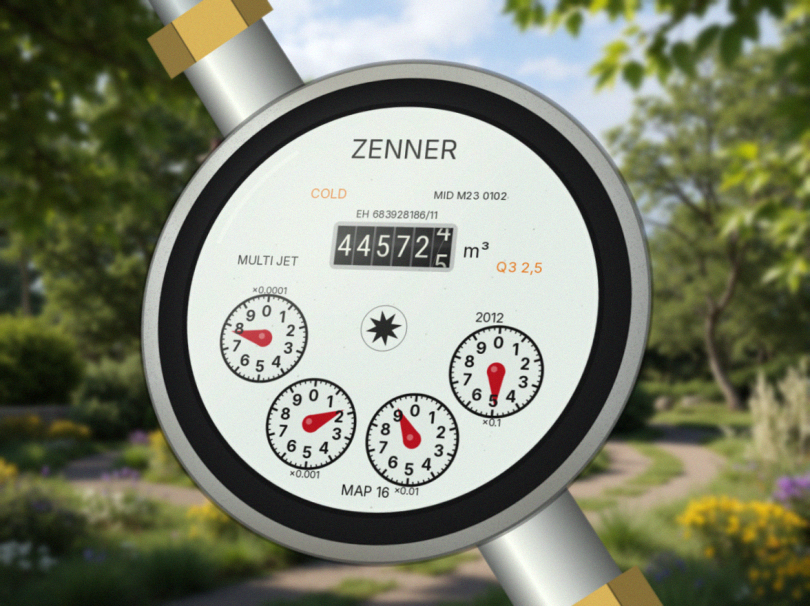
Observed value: 445724.4917 m³
